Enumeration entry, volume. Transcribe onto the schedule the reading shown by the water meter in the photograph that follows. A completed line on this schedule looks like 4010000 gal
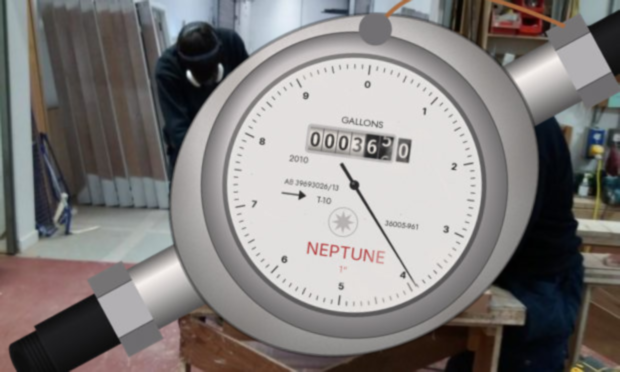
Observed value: 3653.9 gal
